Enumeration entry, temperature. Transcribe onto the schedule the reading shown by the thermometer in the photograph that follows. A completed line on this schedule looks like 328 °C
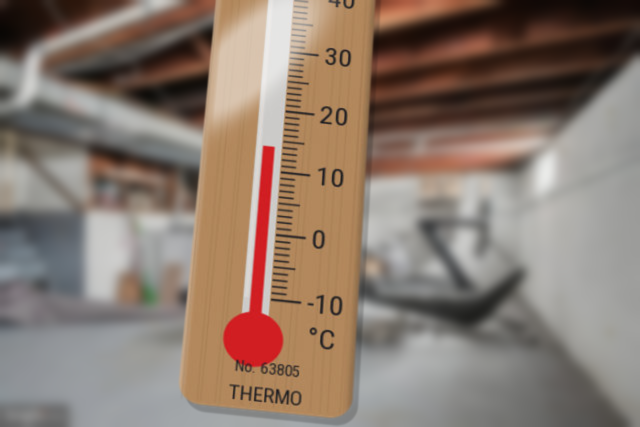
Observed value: 14 °C
